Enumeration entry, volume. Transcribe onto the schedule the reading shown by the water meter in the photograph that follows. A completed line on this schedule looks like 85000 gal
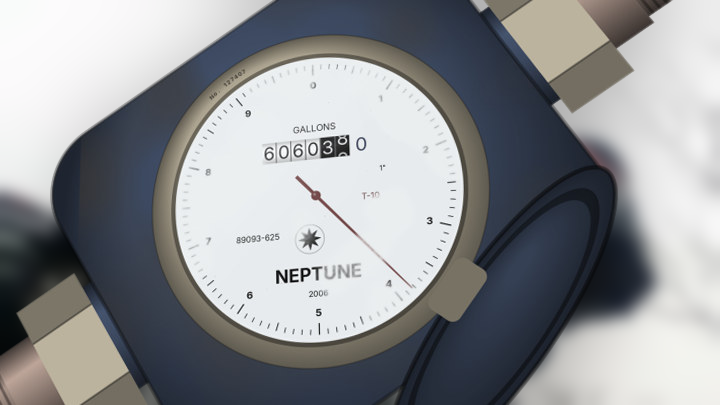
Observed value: 6060383.8 gal
